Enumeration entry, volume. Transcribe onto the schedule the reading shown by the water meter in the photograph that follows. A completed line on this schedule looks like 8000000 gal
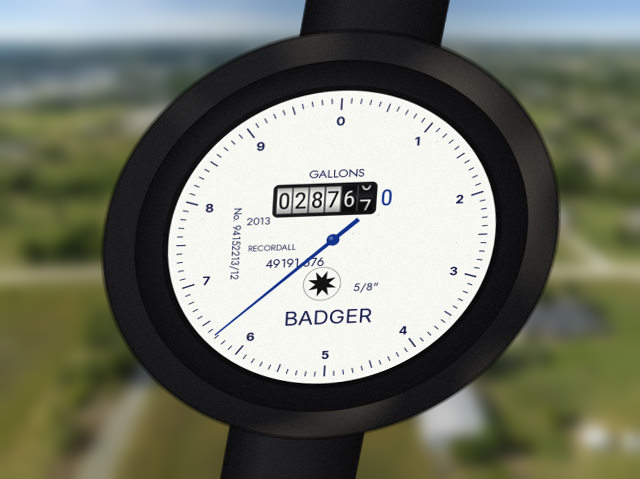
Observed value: 287666.3 gal
